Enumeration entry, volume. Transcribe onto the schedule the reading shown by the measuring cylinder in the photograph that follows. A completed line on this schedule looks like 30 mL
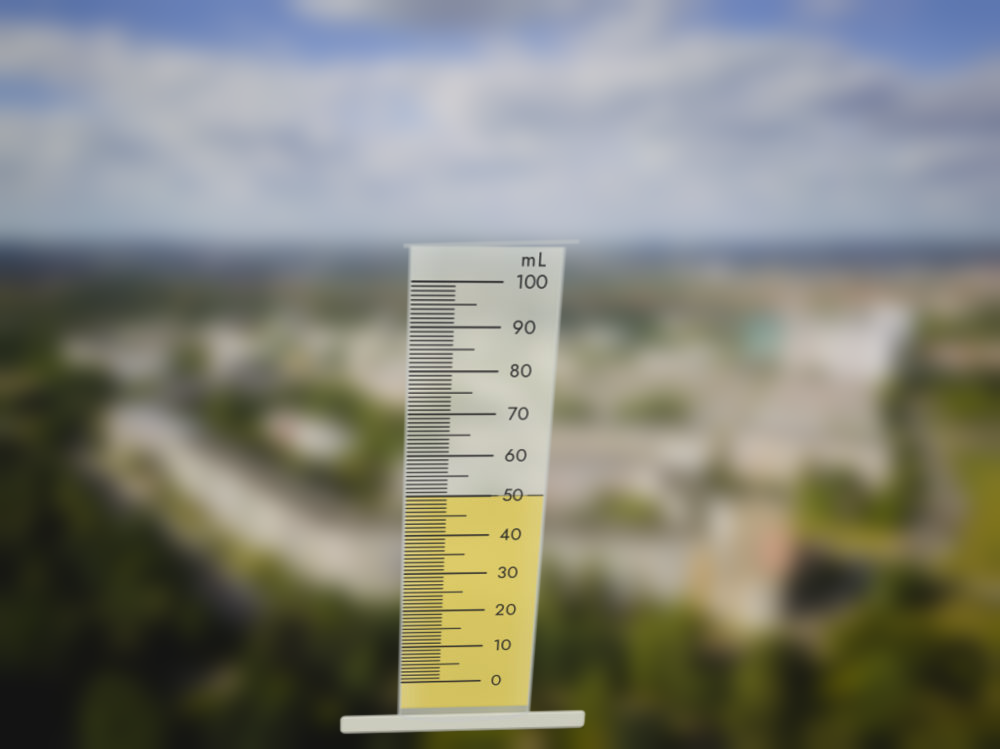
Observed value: 50 mL
